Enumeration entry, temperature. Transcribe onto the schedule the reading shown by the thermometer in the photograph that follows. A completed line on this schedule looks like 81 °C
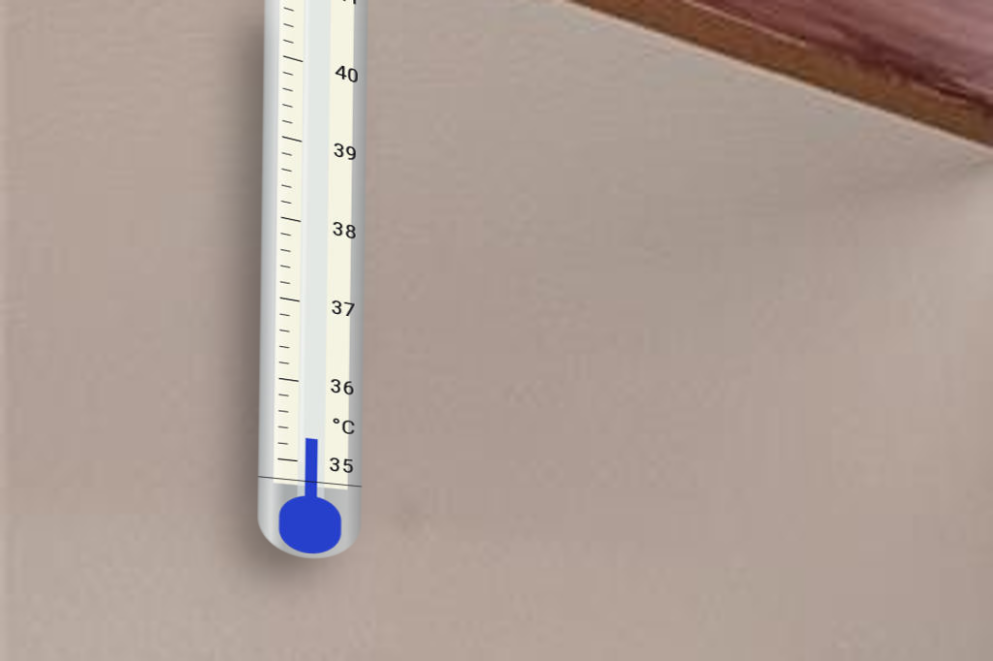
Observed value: 35.3 °C
